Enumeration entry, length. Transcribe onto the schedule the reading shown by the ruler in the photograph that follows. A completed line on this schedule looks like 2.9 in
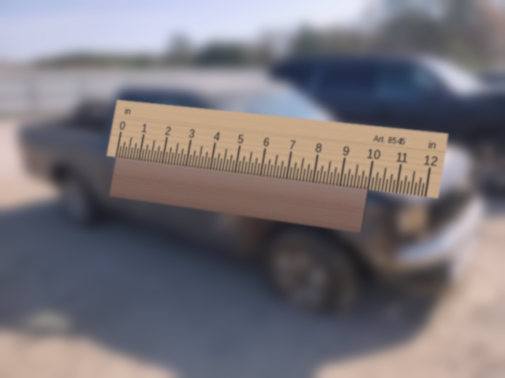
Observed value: 10 in
